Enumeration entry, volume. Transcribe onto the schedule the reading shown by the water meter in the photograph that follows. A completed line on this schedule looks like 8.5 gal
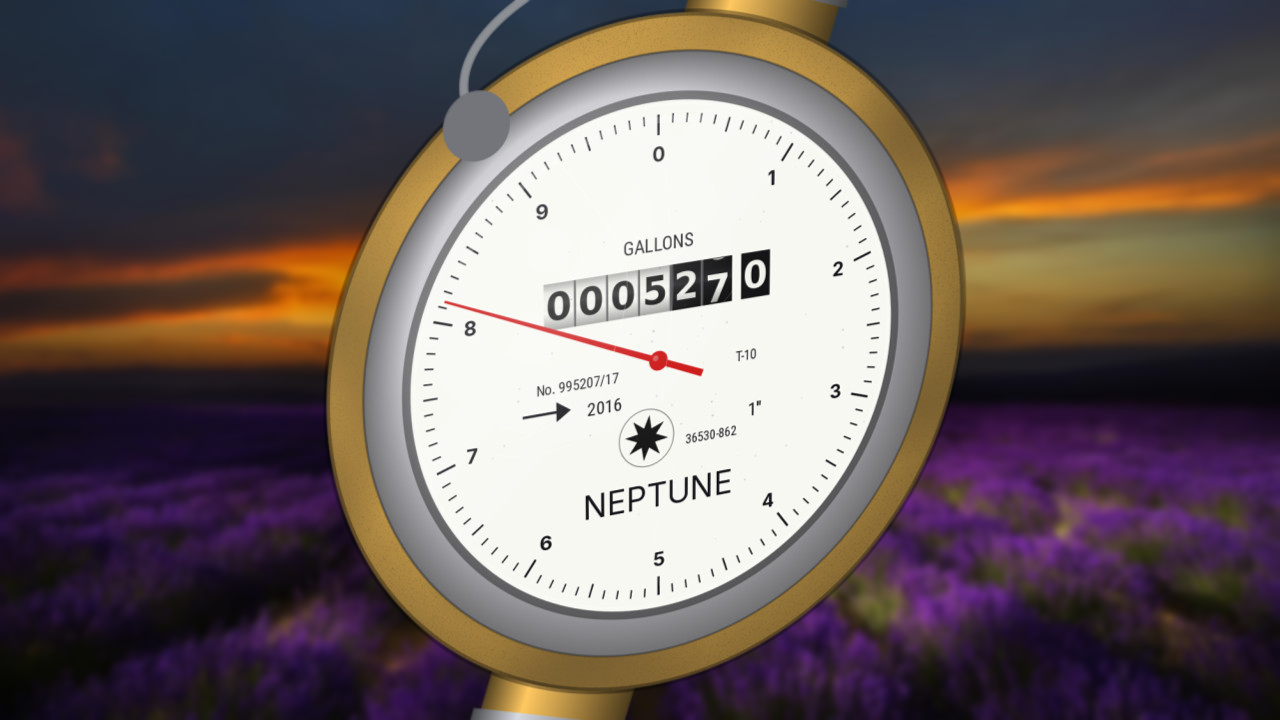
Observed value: 5268.1 gal
